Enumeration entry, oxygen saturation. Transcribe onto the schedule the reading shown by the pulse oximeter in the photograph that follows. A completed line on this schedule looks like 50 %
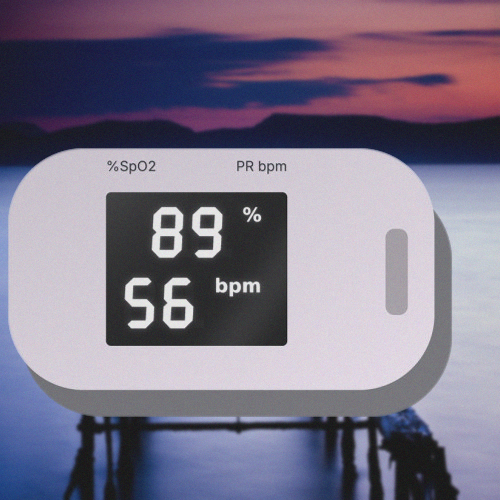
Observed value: 89 %
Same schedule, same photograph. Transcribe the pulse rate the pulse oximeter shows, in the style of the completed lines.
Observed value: 56 bpm
